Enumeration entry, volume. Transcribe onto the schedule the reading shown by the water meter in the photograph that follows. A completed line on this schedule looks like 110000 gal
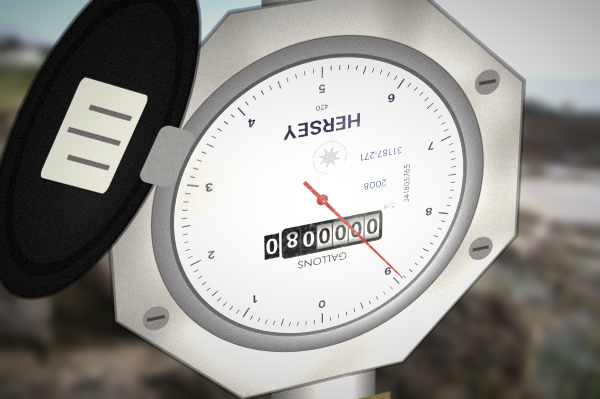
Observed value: 78.9 gal
